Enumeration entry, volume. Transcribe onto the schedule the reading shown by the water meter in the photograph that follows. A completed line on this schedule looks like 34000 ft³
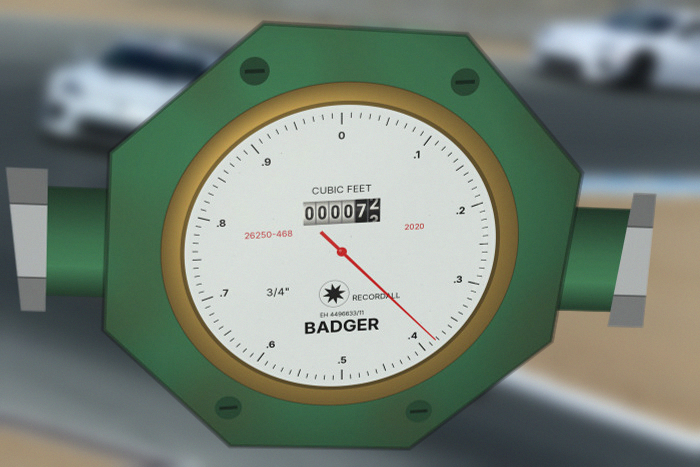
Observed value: 72.38 ft³
